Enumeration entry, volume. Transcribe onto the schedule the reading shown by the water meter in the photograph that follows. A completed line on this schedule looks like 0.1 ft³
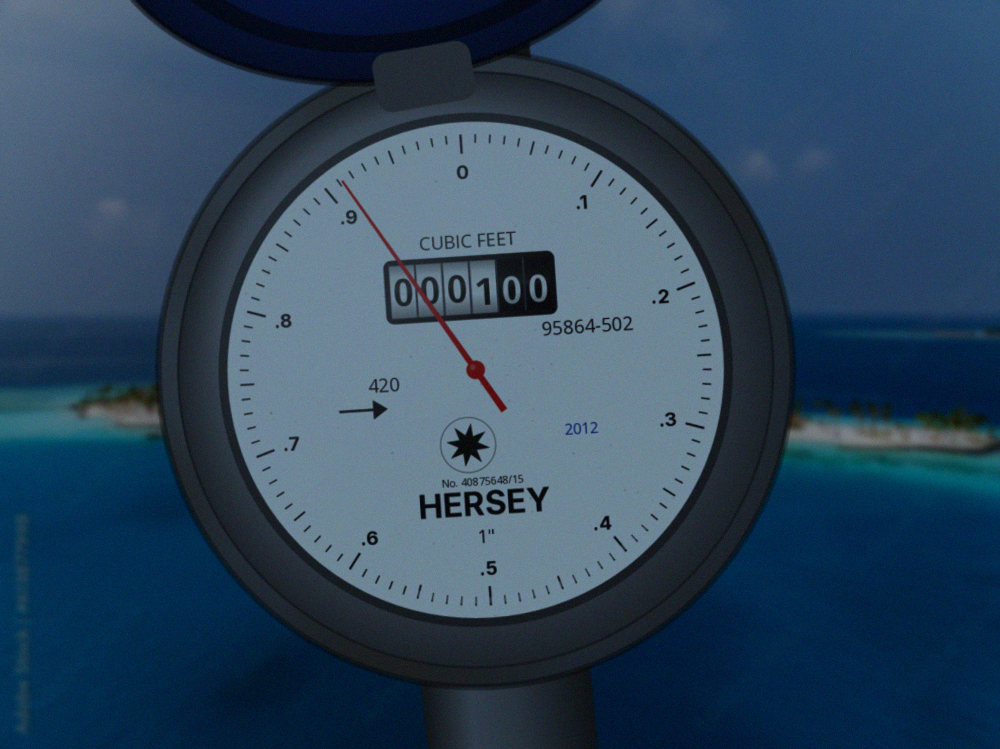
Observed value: 99.91 ft³
